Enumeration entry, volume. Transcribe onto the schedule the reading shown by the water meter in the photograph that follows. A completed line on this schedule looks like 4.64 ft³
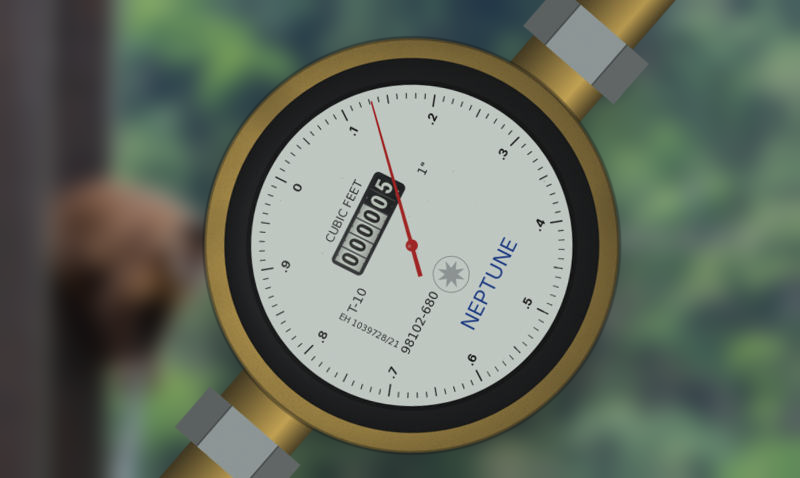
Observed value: 5.13 ft³
